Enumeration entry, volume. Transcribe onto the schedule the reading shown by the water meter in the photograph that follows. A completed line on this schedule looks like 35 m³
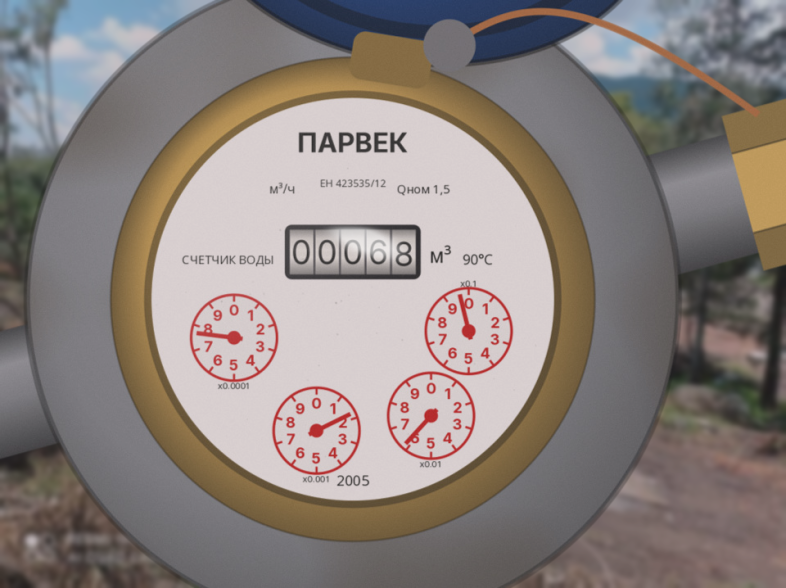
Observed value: 67.9617 m³
